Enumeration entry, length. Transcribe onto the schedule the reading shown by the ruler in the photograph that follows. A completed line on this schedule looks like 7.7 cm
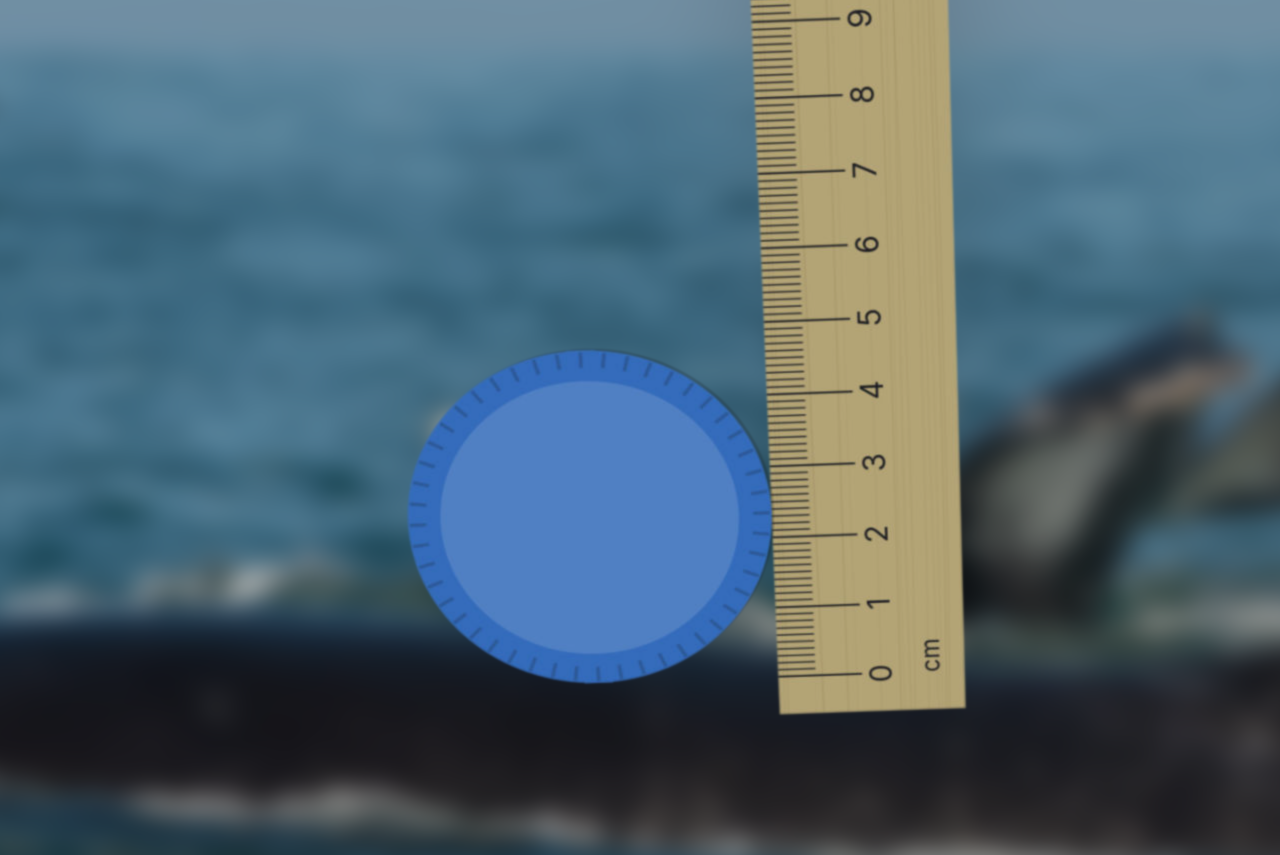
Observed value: 4.7 cm
